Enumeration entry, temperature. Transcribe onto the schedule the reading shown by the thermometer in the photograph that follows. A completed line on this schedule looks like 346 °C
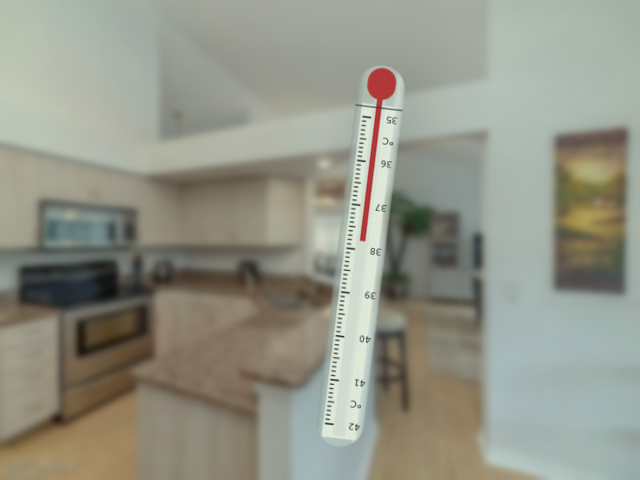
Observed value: 37.8 °C
